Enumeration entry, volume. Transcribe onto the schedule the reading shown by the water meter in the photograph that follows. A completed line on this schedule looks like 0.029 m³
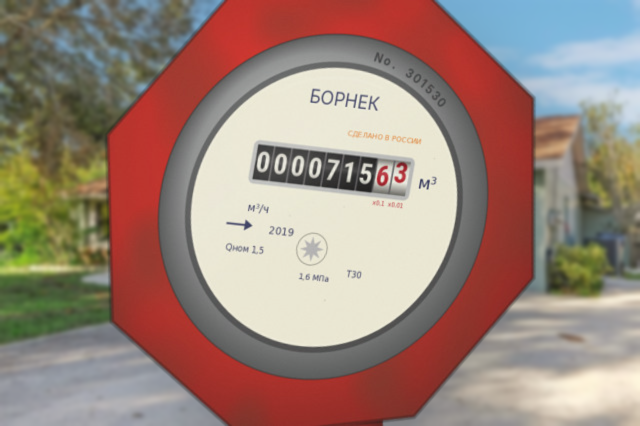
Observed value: 715.63 m³
